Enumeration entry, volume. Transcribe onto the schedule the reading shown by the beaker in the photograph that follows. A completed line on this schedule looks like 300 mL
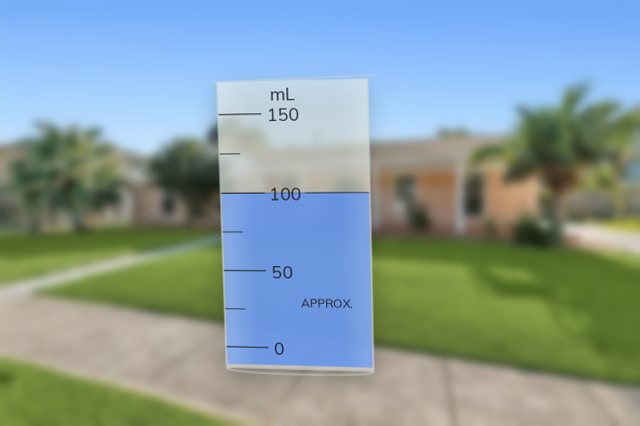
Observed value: 100 mL
